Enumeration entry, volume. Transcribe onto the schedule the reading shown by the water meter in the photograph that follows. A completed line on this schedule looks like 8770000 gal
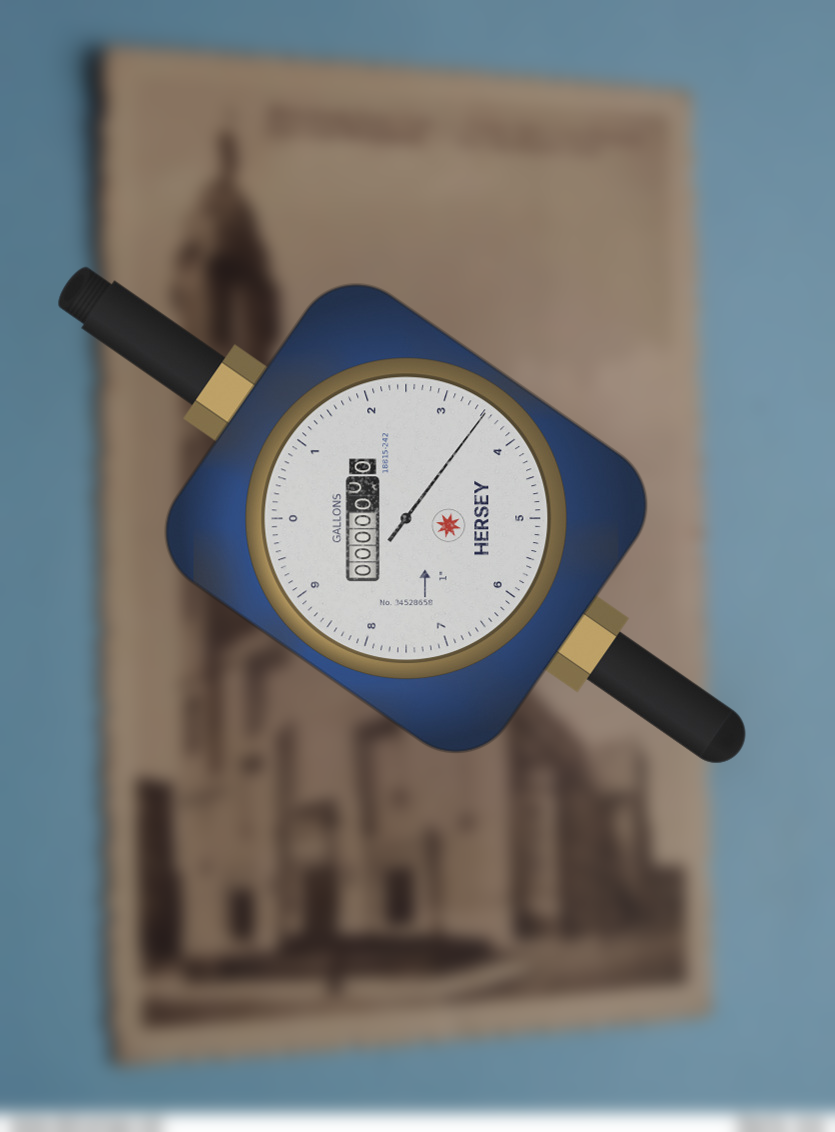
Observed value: 3.5 gal
